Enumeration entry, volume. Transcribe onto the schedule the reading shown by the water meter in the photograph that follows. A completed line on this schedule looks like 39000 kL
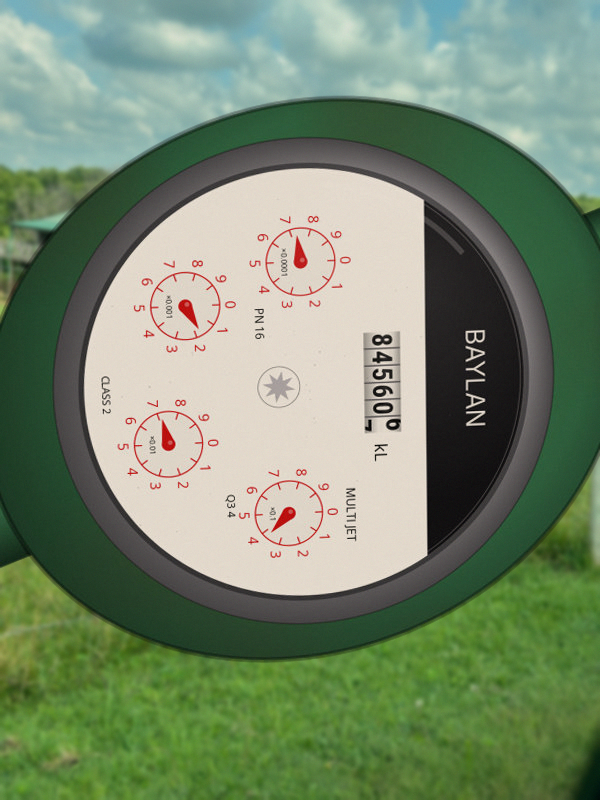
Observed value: 845606.3717 kL
